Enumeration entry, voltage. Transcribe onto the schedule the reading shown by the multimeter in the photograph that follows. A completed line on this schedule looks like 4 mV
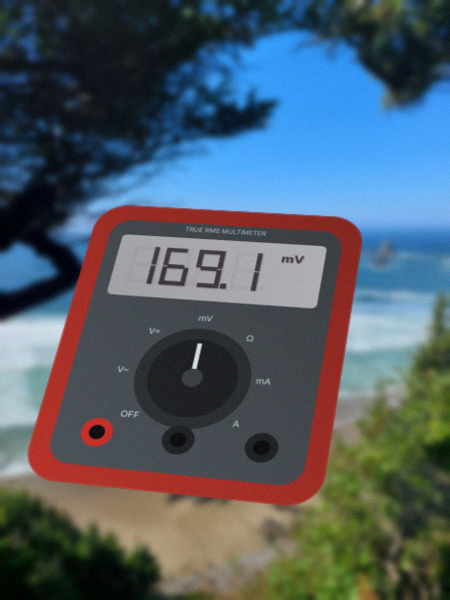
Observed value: 169.1 mV
